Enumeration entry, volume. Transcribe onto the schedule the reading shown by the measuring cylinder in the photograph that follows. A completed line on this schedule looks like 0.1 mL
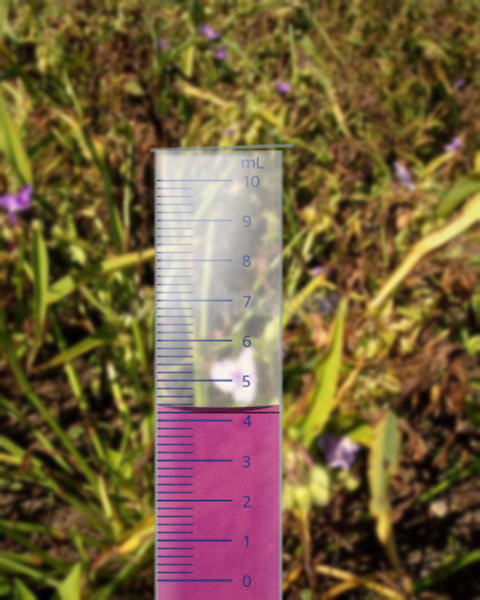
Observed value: 4.2 mL
